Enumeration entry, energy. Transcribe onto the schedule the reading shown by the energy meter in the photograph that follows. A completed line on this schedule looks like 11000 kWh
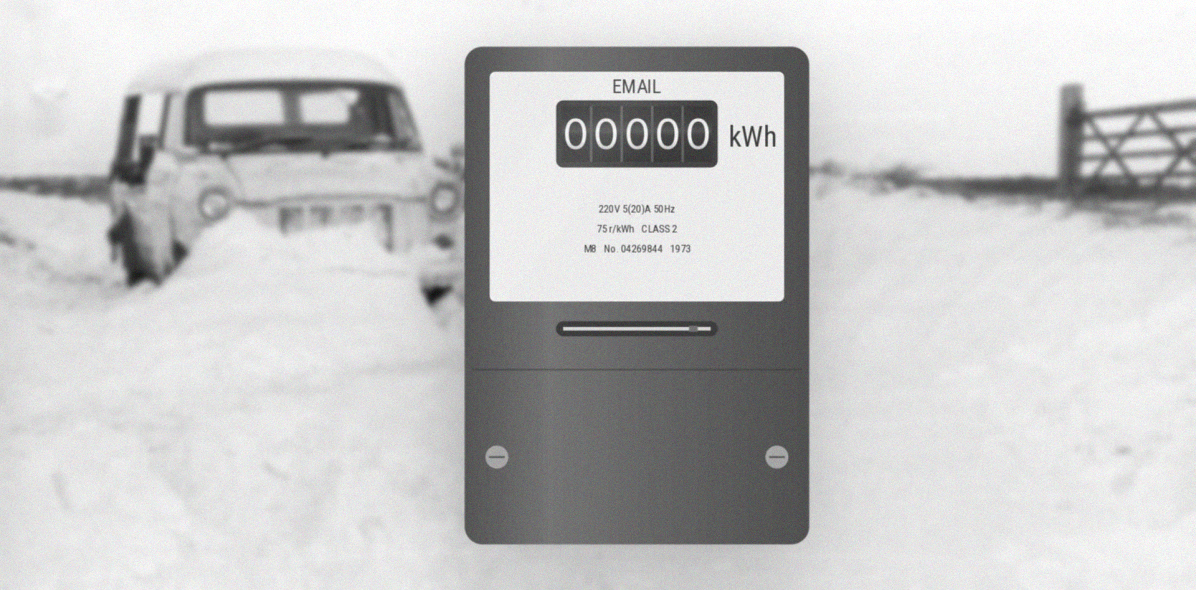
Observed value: 0 kWh
